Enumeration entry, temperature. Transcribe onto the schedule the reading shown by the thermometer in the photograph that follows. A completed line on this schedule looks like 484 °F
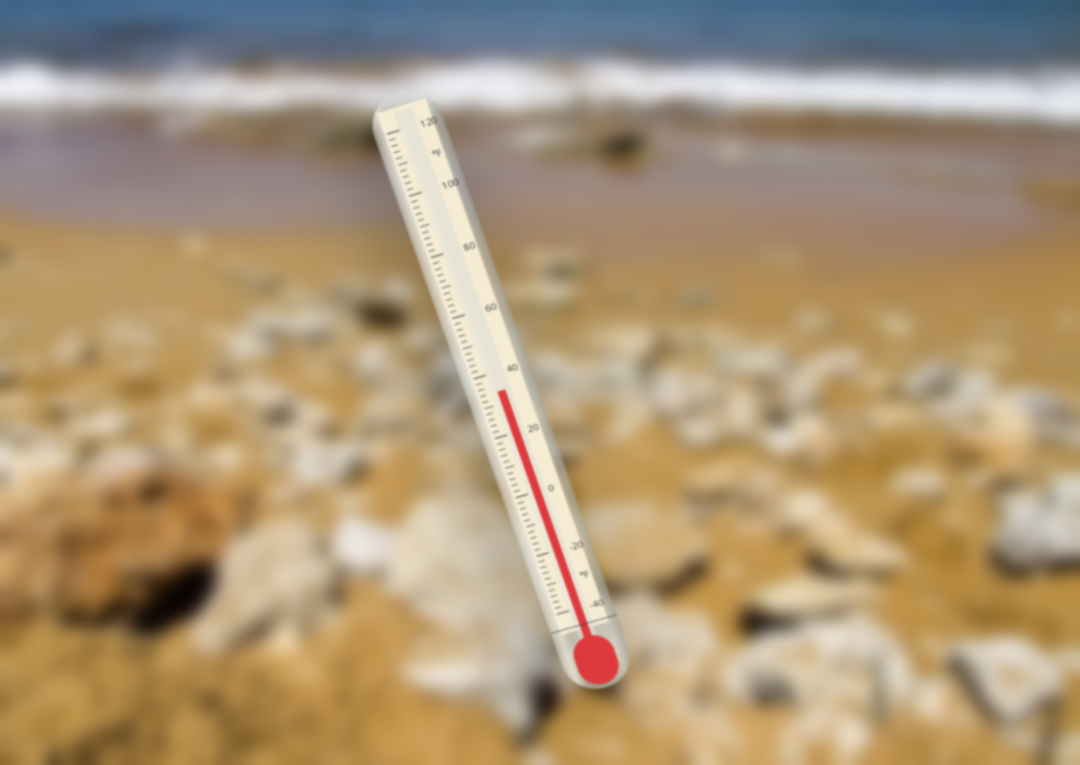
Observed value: 34 °F
